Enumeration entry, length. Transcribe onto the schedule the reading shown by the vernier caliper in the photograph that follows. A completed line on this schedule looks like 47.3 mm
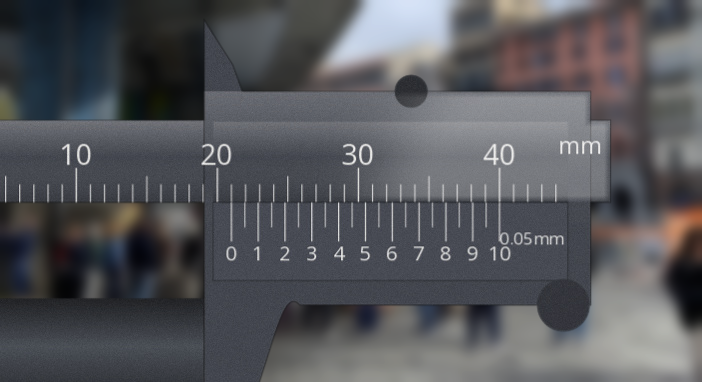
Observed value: 21.0 mm
